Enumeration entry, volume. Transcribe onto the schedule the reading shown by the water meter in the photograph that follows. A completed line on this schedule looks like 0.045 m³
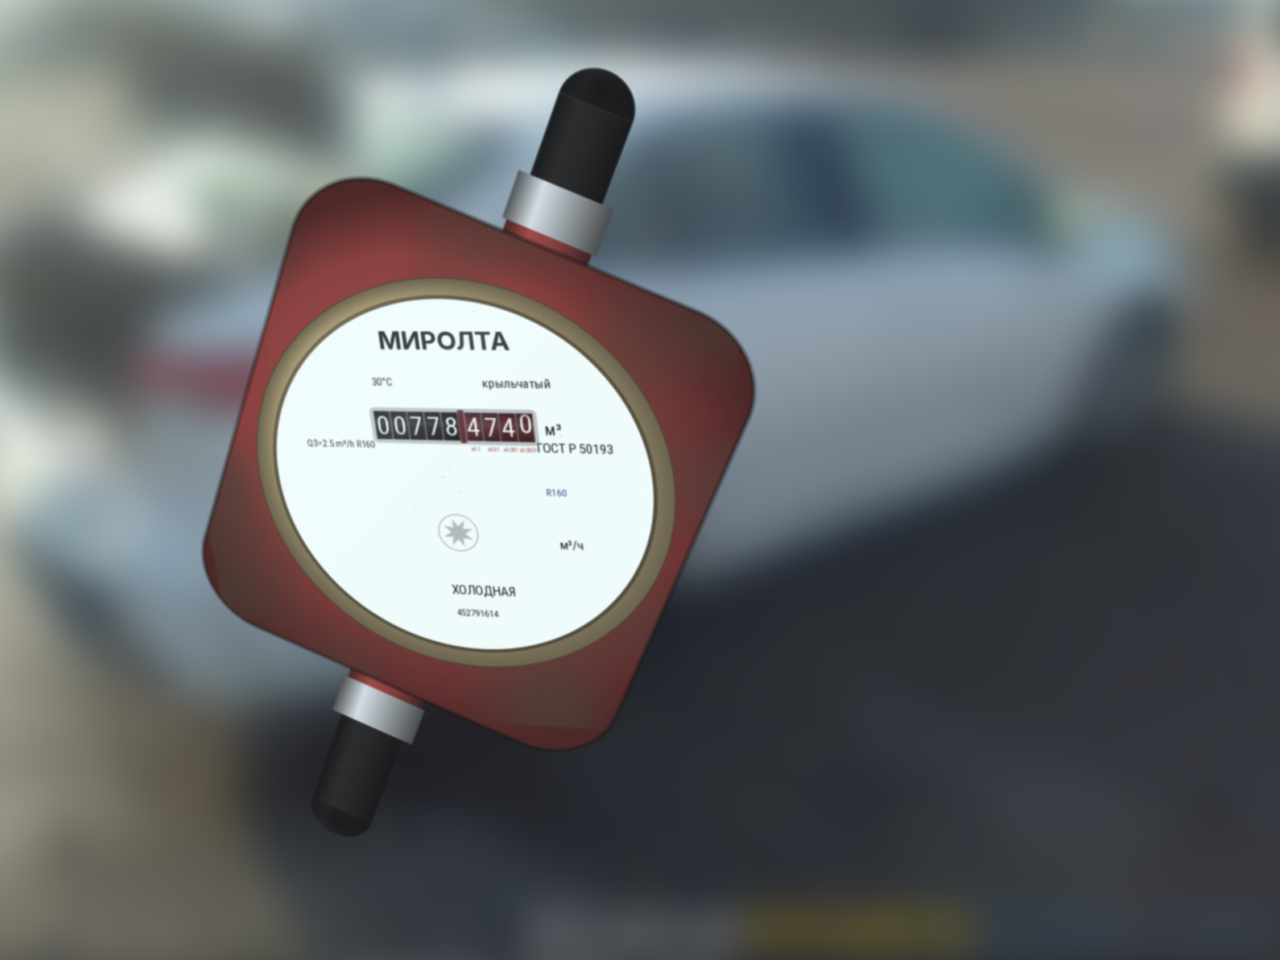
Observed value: 778.4740 m³
